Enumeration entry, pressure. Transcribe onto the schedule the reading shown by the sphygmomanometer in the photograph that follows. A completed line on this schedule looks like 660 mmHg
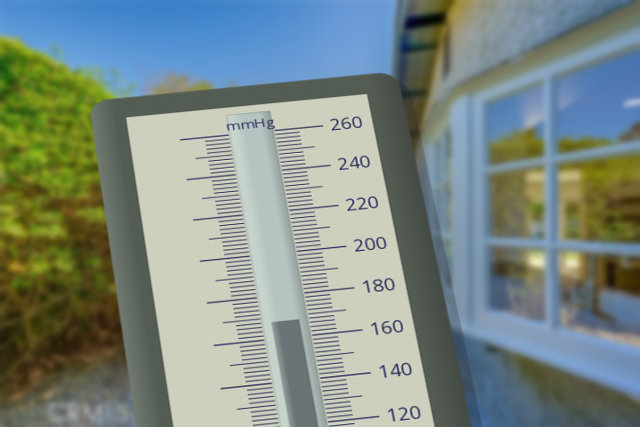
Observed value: 168 mmHg
